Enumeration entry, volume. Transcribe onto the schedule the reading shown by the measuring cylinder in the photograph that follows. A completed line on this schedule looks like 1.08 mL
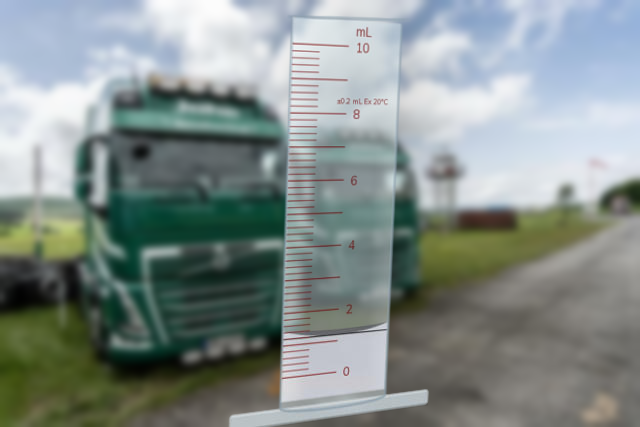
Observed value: 1.2 mL
